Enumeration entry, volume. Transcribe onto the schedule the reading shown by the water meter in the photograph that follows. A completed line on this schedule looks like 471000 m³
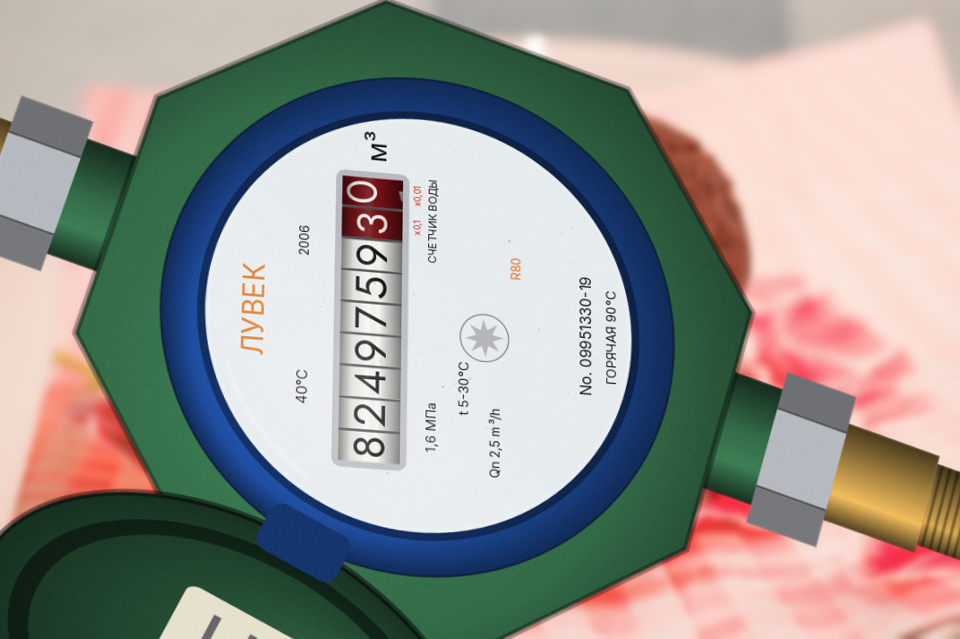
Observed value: 8249759.30 m³
